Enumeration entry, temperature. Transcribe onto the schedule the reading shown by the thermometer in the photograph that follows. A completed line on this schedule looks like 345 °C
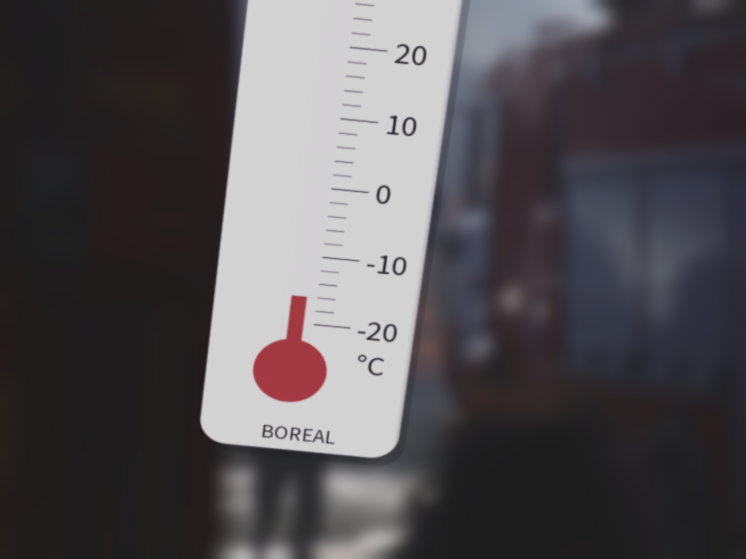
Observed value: -16 °C
